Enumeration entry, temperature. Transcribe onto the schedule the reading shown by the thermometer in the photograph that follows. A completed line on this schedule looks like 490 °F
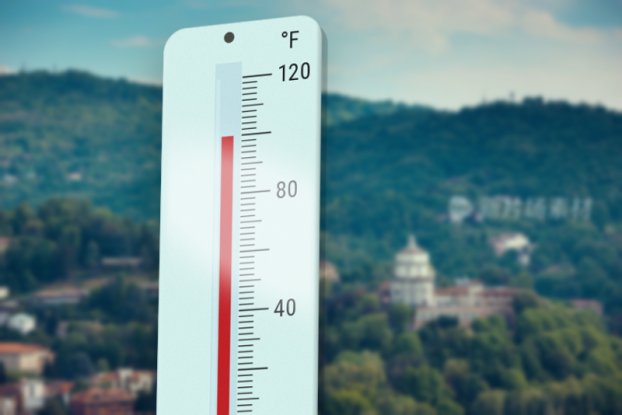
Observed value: 100 °F
